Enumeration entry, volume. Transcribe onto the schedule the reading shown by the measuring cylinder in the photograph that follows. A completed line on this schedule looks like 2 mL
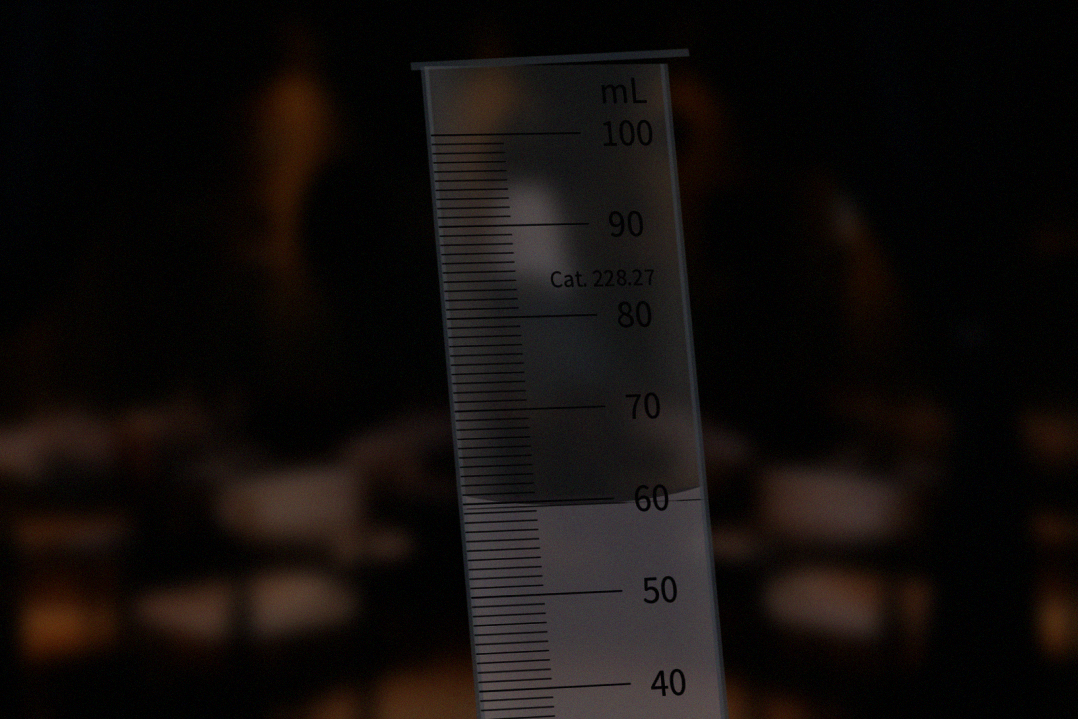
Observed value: 59.5 mL
